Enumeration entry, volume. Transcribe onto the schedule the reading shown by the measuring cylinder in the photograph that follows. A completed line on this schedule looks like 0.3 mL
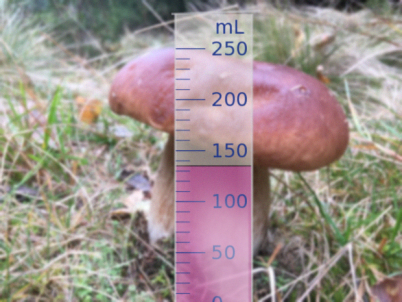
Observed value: 135 mL
